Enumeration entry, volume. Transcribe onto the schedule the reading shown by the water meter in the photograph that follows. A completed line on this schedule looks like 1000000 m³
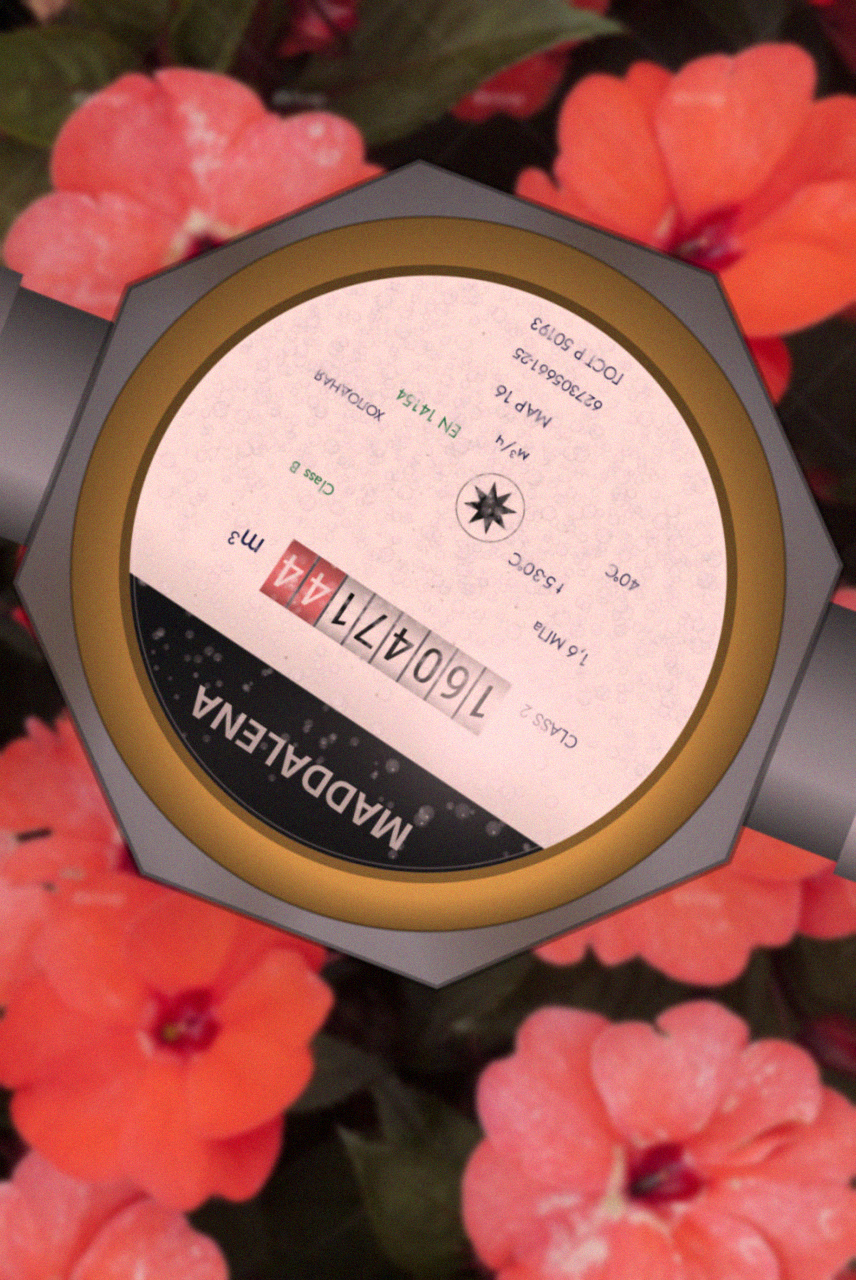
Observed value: 160471.44 m³
